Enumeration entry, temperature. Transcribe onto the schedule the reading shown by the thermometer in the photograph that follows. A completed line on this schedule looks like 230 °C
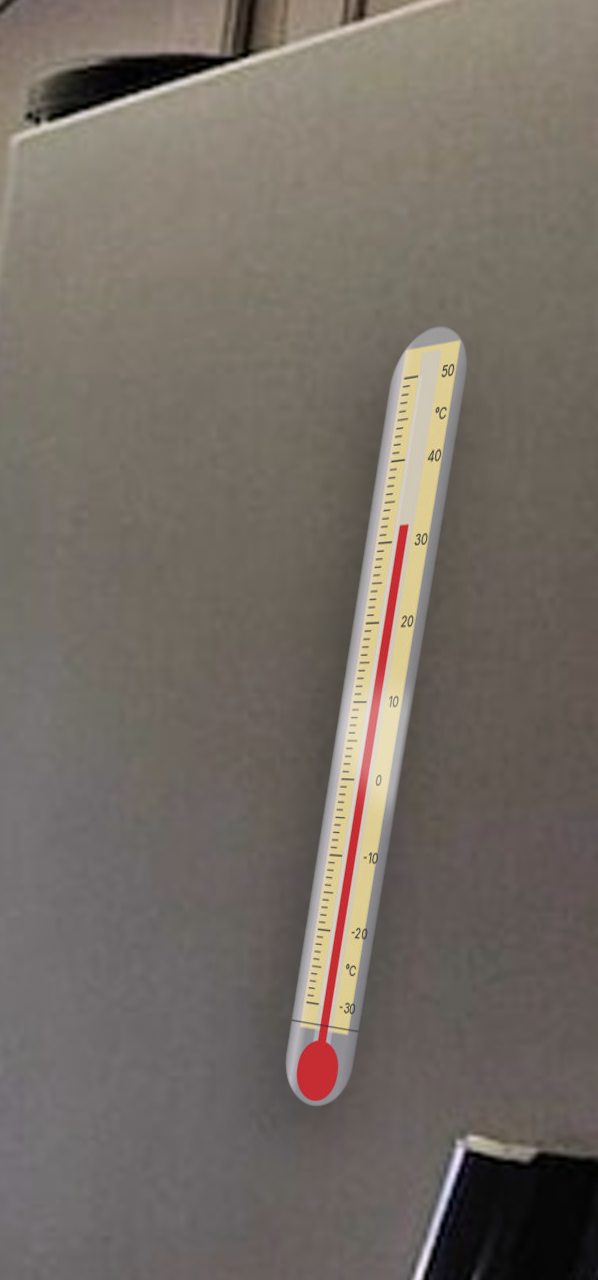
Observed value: 32 °C
